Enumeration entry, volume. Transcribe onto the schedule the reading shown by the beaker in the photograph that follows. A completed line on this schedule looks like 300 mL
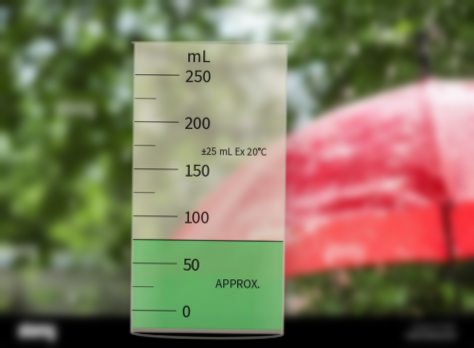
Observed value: 75 mL
